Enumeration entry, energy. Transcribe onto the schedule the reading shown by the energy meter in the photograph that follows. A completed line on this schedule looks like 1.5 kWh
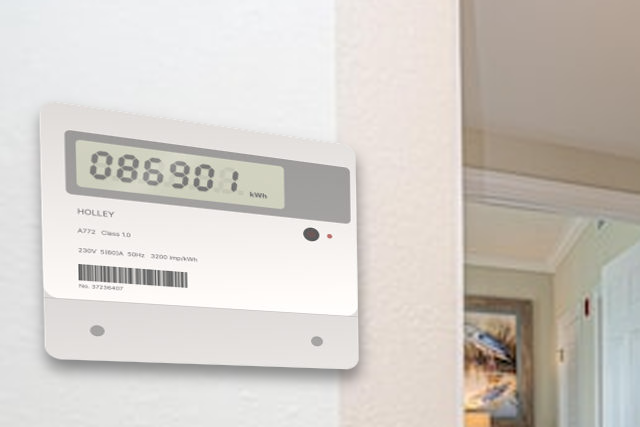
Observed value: 86901 kWh
